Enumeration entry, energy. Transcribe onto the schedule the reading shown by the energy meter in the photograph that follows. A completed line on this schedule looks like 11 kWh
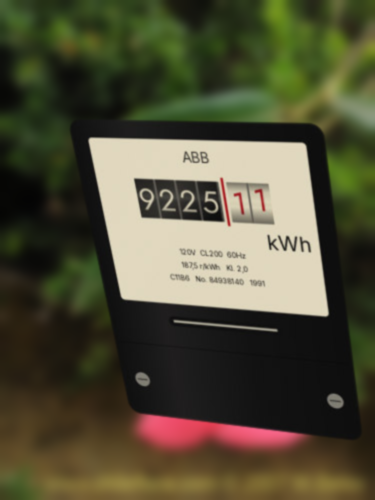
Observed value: 9225.11 kWh
